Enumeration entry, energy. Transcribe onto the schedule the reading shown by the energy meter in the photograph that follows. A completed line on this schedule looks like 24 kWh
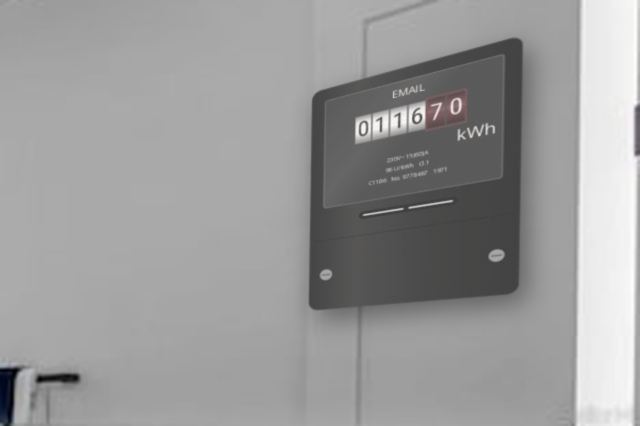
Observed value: 116.70 kWh
